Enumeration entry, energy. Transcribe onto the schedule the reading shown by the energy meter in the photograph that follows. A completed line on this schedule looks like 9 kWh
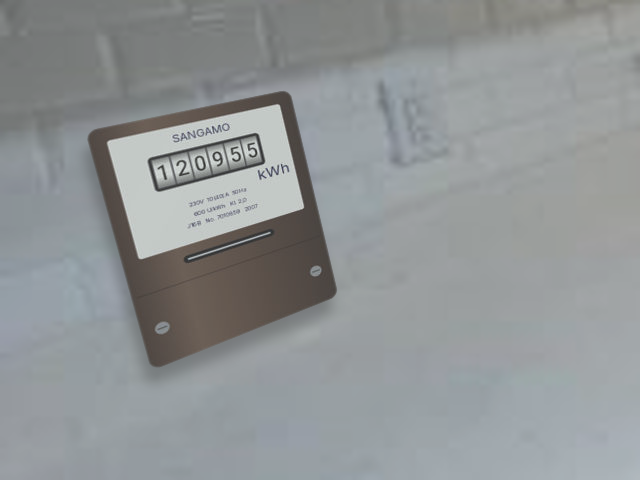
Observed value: 120955 kWh
